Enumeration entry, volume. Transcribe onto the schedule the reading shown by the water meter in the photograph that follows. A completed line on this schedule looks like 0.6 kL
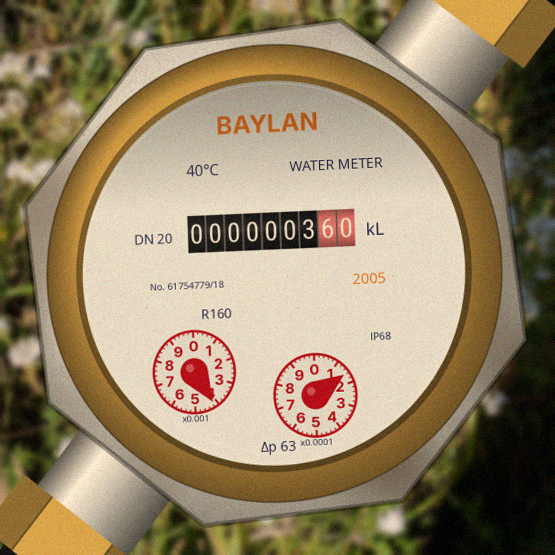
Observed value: 3.6041 kL
